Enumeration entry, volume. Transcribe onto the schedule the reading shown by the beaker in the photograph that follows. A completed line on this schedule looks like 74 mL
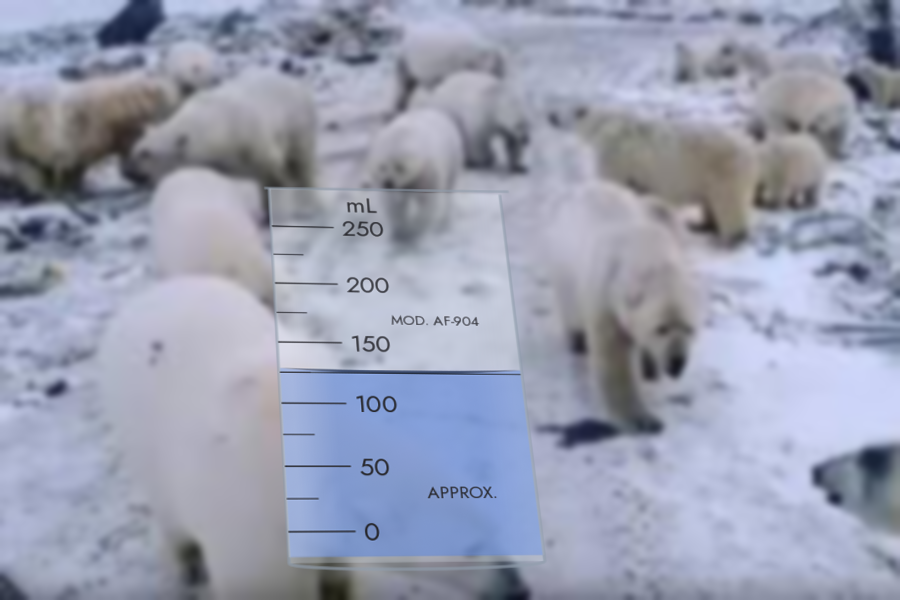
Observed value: 125 mL
